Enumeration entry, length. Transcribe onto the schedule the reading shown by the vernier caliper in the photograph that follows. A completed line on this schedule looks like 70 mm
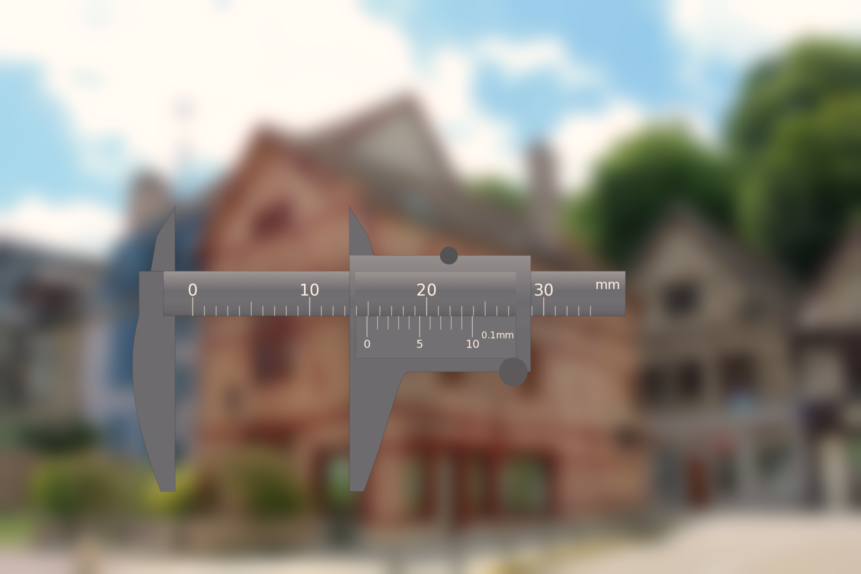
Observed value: 14.9 mm
